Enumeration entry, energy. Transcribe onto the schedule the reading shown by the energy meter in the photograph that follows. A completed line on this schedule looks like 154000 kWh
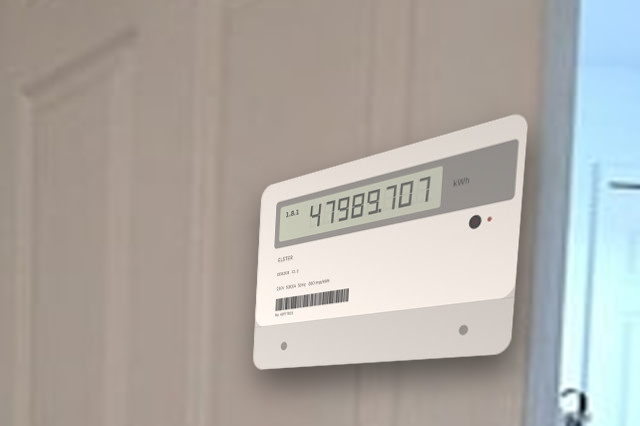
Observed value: 47989.707 kWh
